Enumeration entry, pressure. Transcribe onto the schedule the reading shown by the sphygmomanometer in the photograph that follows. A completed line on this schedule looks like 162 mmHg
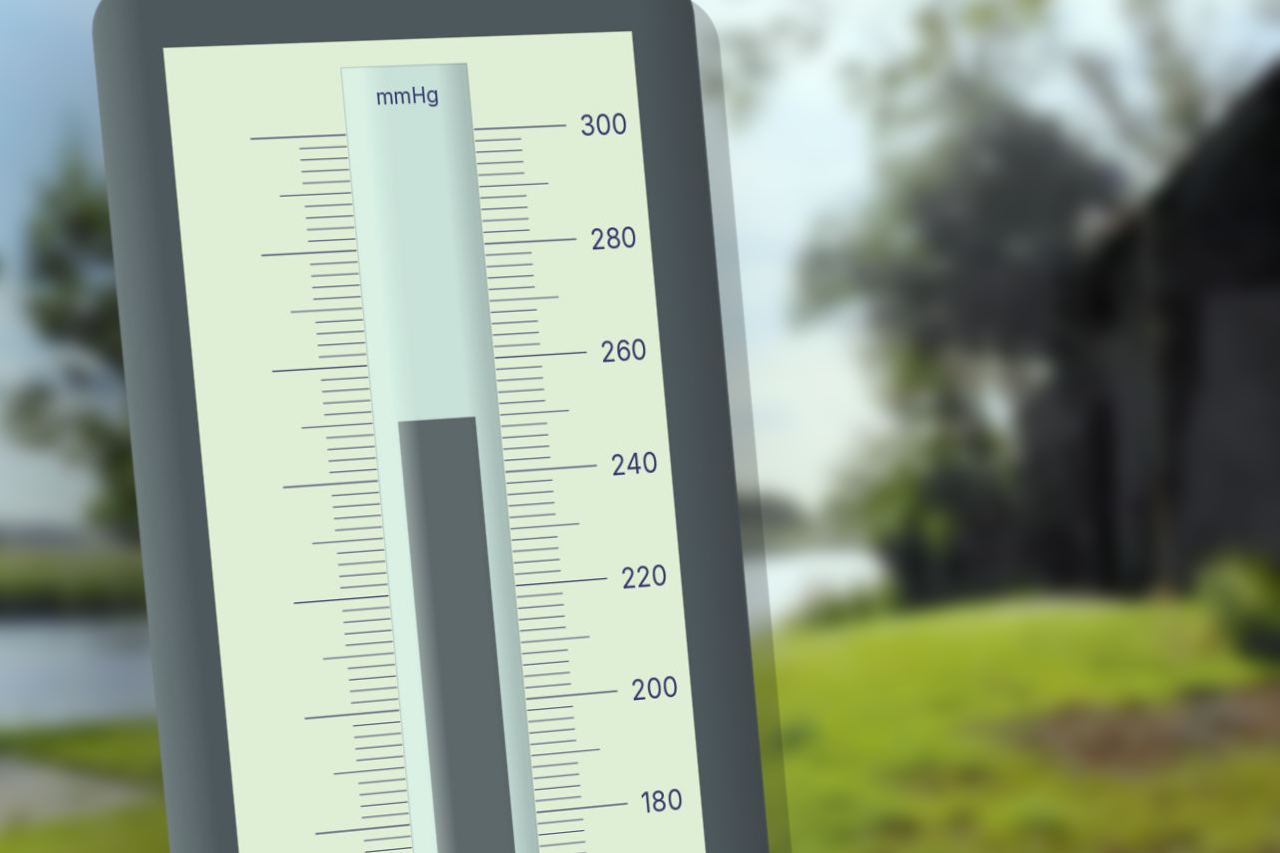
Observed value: 250 mmHg
